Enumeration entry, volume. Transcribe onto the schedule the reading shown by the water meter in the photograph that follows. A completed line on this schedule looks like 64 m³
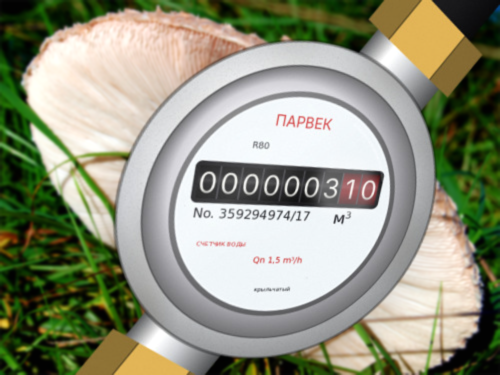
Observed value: 3.10 m³
